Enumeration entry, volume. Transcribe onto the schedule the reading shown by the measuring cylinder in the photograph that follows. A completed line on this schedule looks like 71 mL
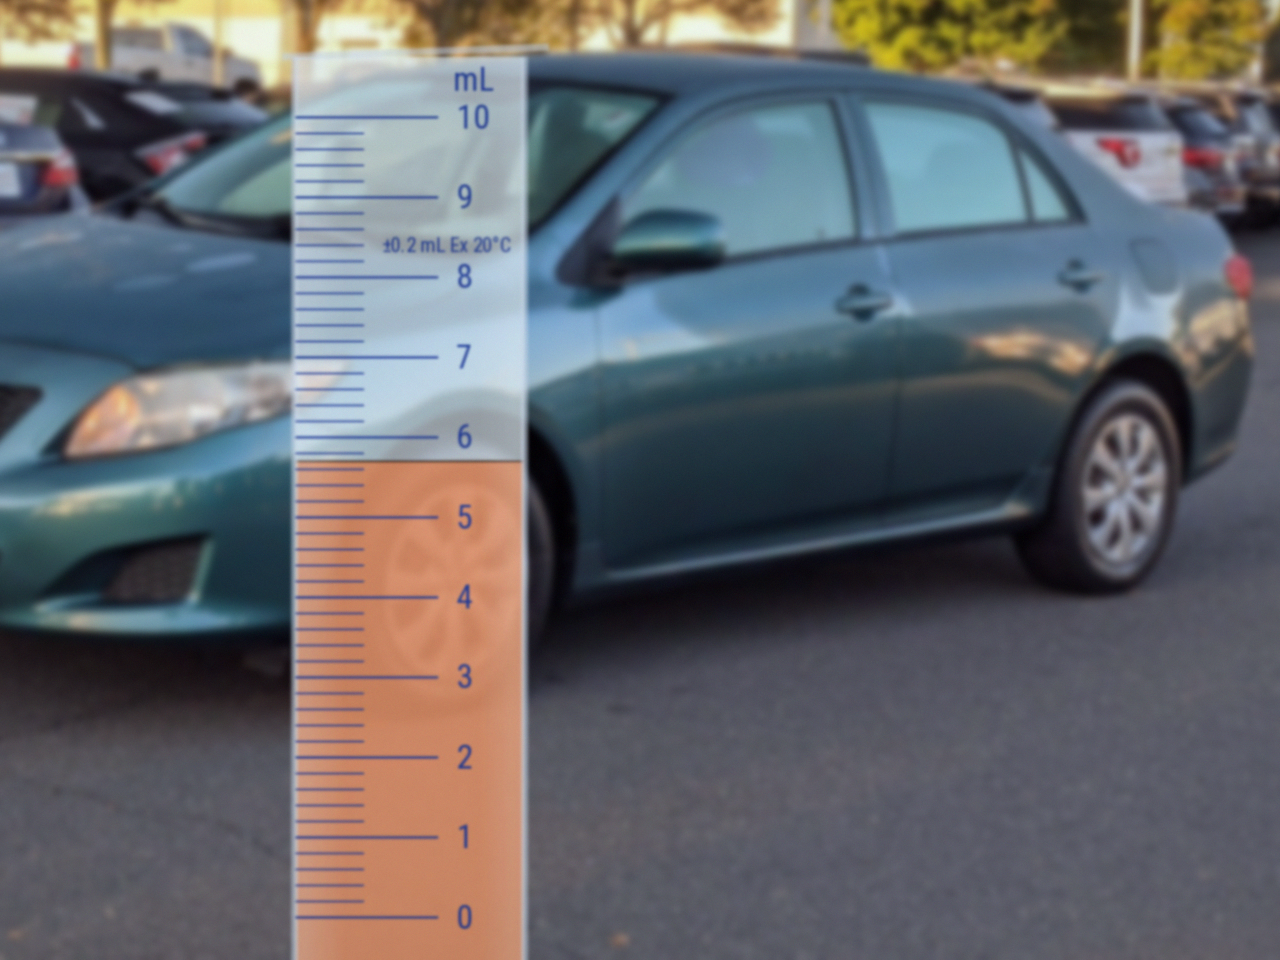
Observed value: 5.7 mL
